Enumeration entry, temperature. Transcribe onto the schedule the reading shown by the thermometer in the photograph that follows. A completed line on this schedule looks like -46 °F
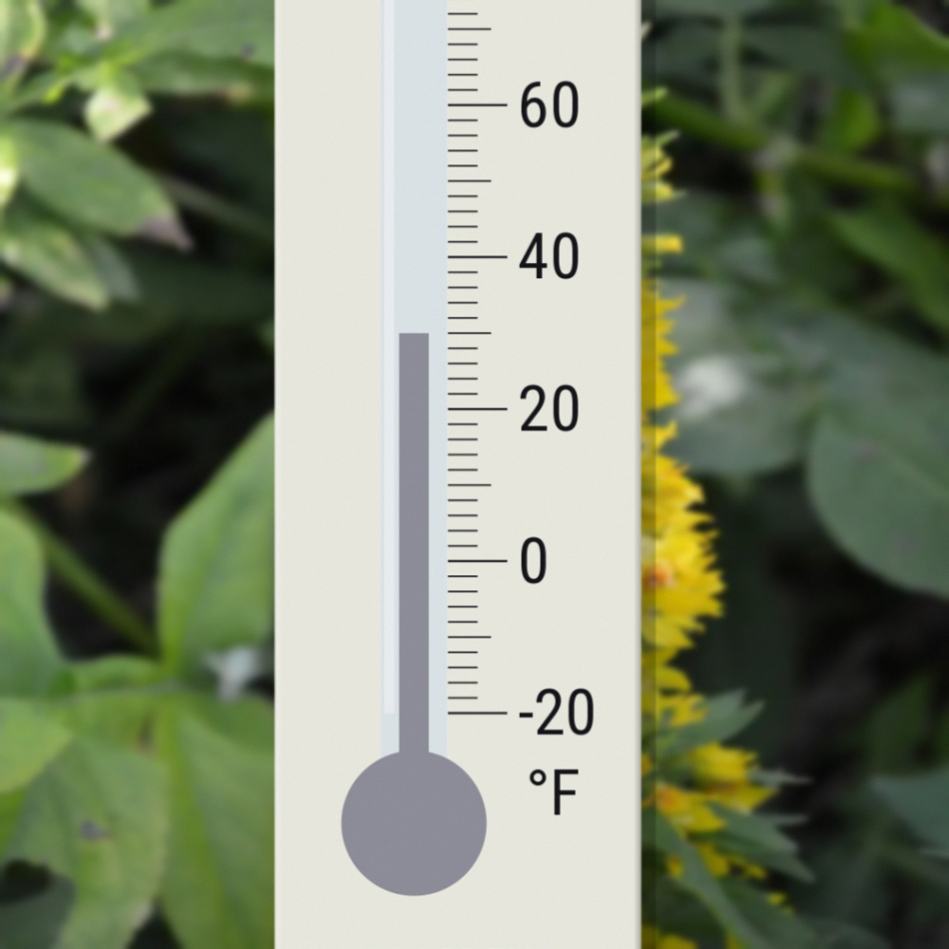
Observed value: 30 °F
